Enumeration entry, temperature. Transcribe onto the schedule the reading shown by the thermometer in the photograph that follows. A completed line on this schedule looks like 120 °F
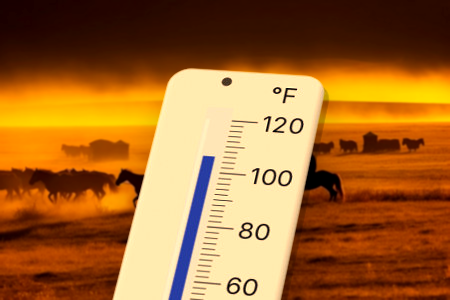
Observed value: 106 °F
